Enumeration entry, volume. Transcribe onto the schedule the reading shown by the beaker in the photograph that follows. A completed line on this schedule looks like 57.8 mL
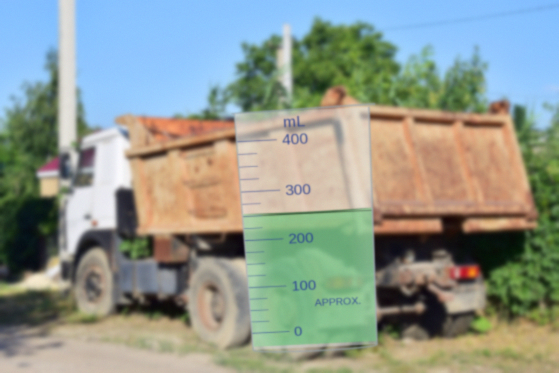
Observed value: 250 mL
